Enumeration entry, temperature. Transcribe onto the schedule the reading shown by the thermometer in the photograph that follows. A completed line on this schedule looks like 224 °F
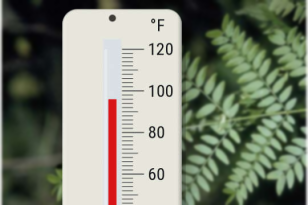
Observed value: 96 °F
